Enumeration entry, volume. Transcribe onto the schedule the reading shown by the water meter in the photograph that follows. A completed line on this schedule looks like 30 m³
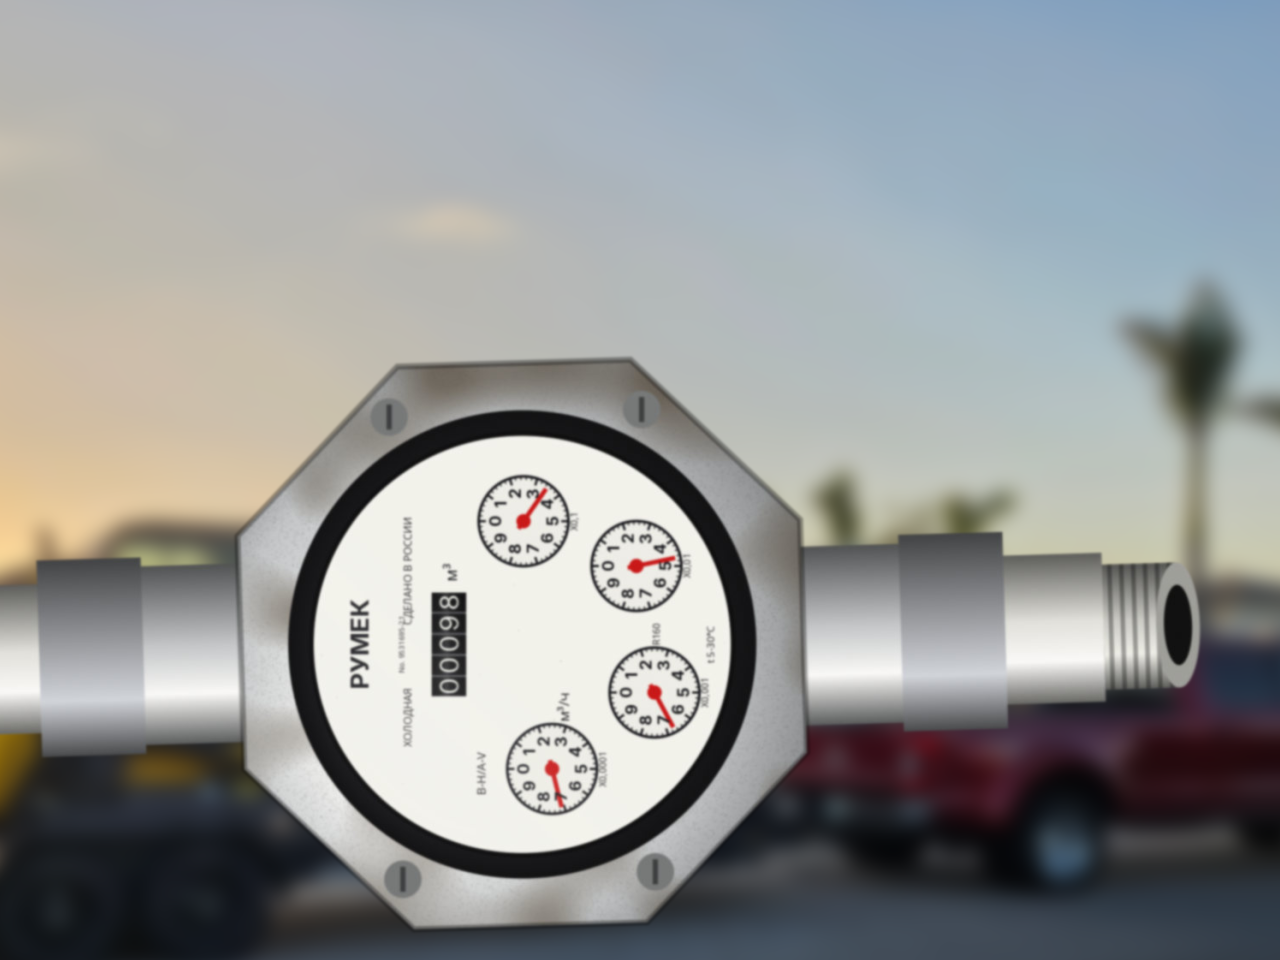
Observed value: 98.3467 m³
